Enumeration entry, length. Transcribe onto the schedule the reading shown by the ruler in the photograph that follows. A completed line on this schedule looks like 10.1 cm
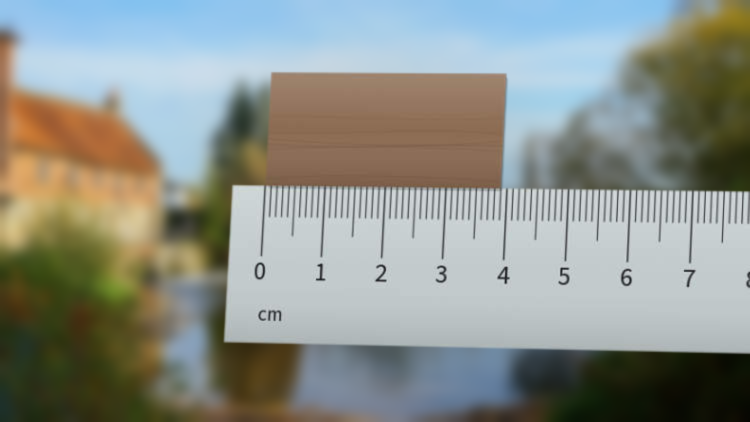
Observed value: 3.9 cm
